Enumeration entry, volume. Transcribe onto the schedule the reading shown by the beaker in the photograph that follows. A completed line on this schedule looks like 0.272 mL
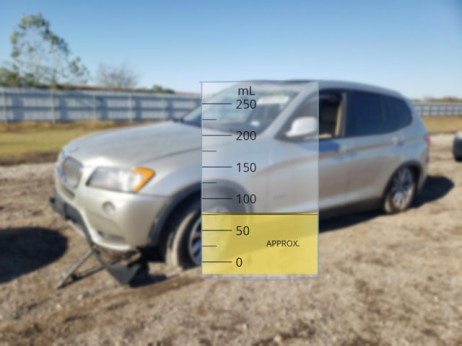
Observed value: 75 mL
